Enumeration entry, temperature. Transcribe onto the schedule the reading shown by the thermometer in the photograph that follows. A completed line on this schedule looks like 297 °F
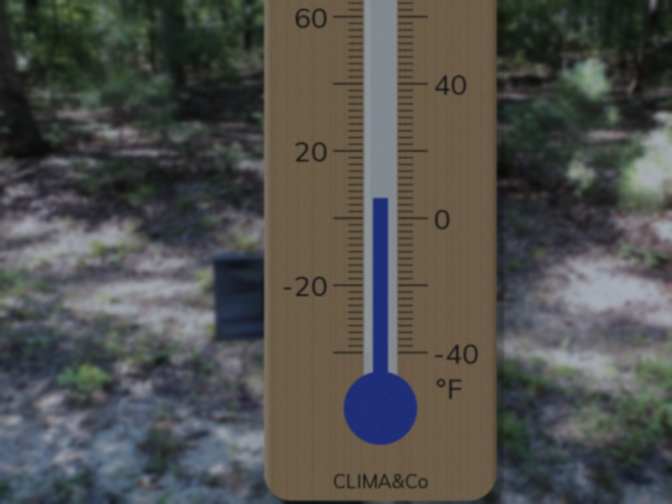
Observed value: 6 °F
